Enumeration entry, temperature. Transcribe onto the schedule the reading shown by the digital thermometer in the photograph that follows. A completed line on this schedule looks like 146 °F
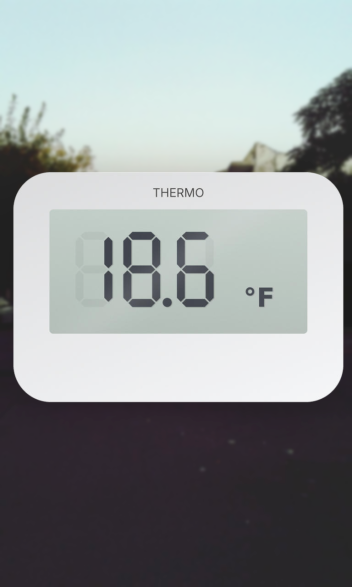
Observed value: 18.6 °F
